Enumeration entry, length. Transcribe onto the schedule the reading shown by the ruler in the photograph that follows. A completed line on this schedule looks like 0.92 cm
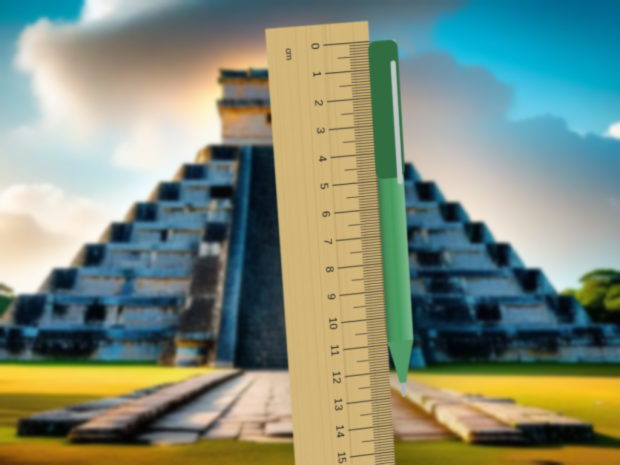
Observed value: 13 cm
